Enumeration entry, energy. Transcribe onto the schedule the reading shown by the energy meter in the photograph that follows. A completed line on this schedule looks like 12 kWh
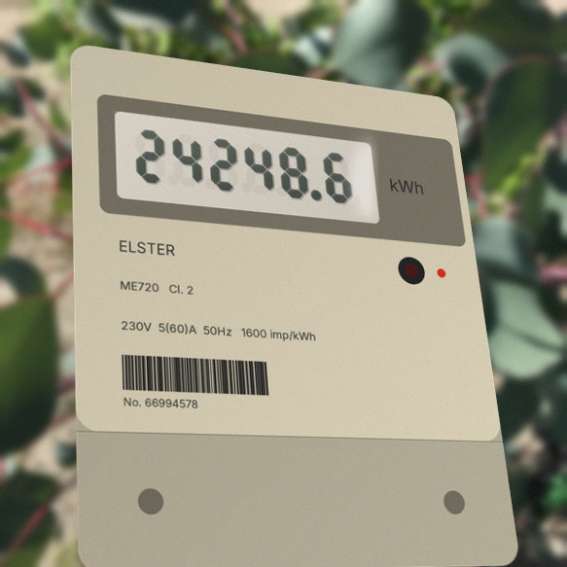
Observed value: 24248.6 kWh
